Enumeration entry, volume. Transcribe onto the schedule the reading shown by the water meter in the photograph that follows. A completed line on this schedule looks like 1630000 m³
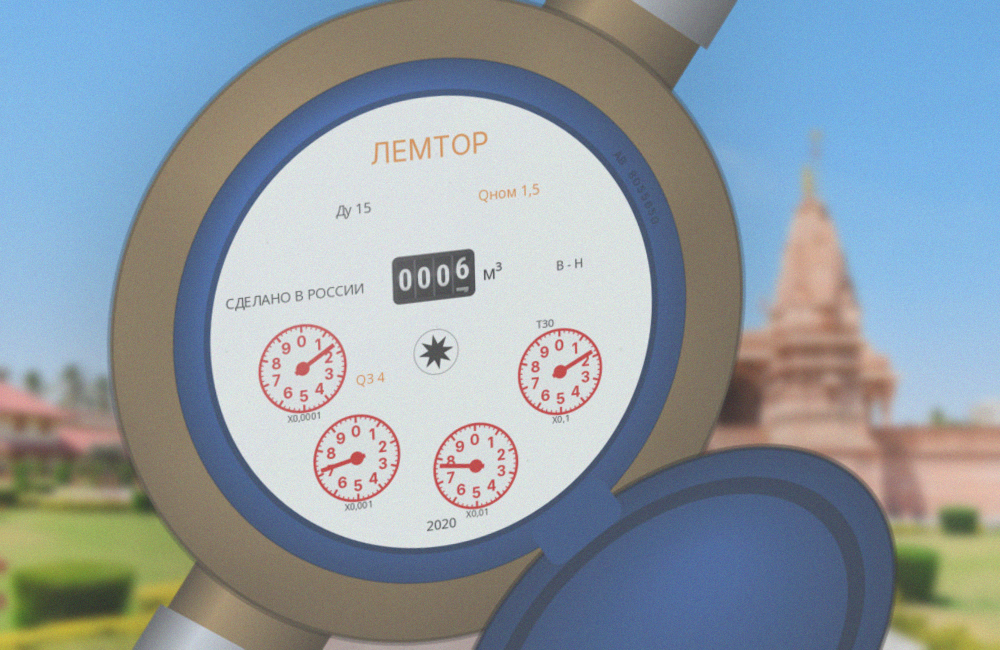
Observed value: 6.1771 m³
